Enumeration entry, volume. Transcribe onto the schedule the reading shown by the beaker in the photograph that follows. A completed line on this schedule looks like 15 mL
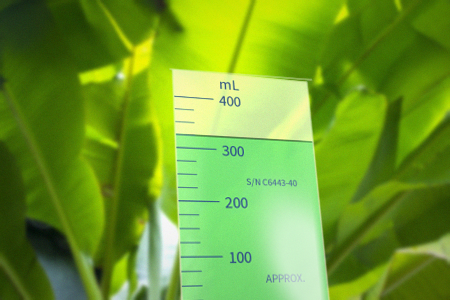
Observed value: 325 mL
